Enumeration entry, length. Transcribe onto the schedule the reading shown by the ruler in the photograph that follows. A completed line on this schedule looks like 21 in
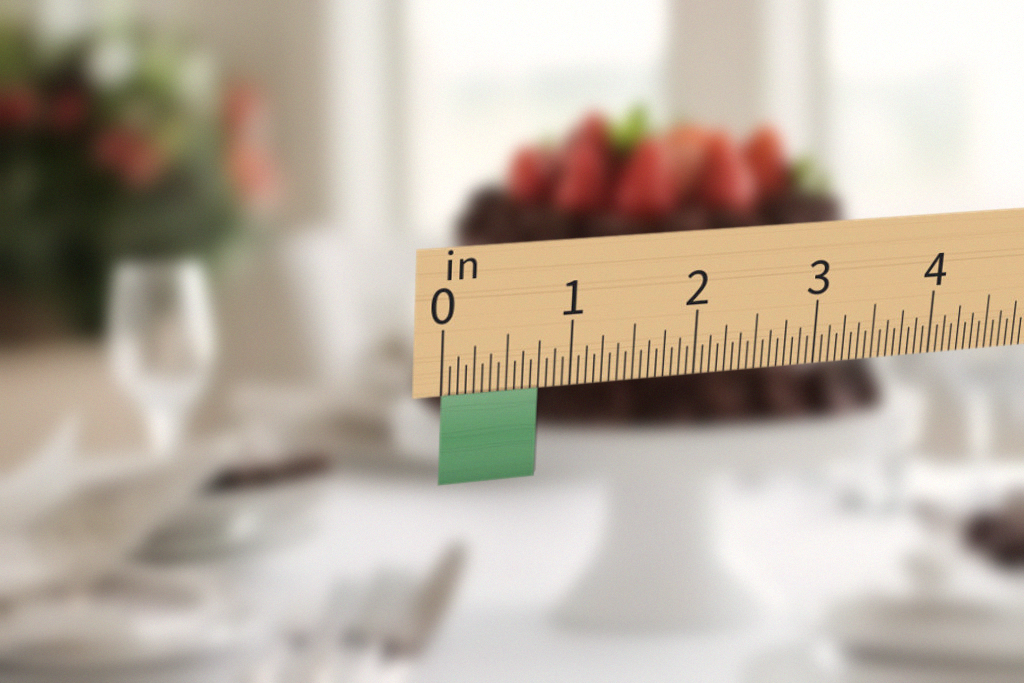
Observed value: 0.75 in
